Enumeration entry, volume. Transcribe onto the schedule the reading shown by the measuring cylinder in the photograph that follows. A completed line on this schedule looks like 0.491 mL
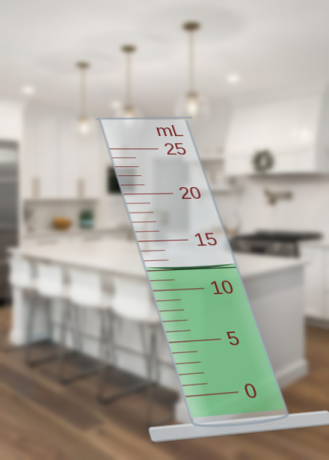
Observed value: 12 mL
